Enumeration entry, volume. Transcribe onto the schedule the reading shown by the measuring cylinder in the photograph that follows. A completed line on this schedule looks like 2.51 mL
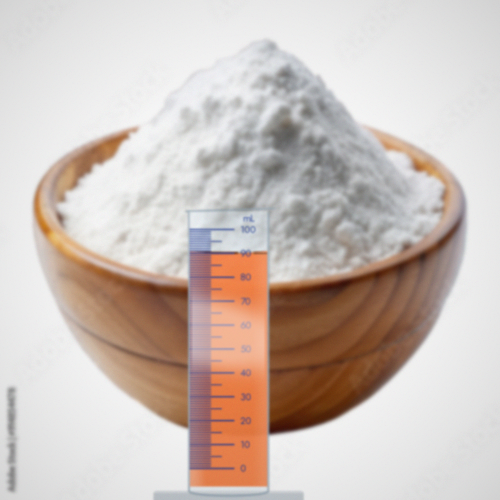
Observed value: 90 mL
